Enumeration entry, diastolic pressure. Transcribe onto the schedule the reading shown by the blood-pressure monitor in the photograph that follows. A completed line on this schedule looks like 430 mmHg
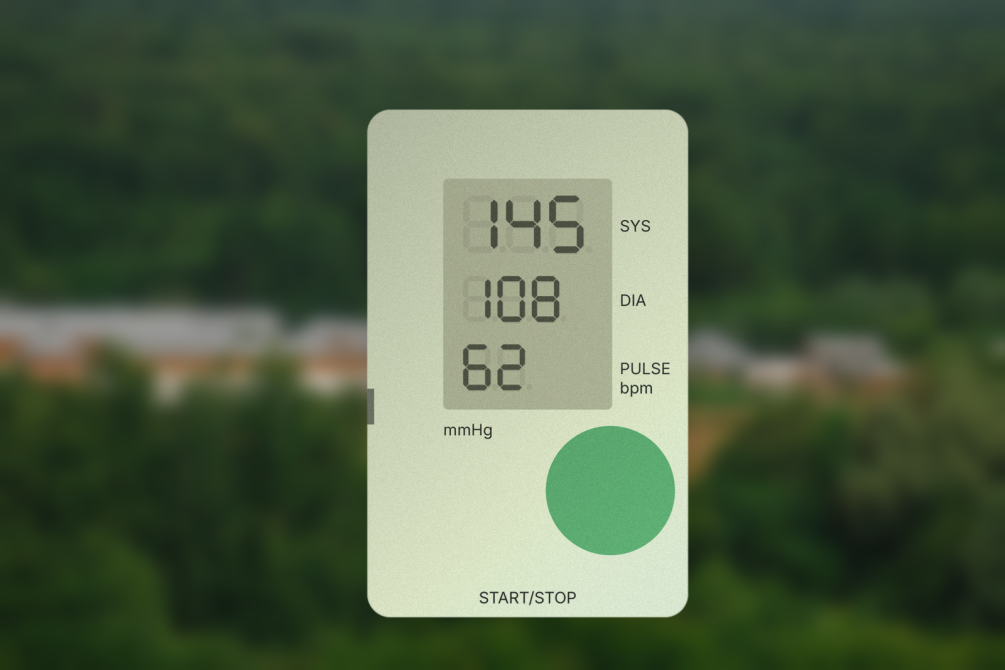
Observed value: 108 mmHg
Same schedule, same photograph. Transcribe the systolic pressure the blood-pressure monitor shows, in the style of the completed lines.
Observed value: 145 mmHg
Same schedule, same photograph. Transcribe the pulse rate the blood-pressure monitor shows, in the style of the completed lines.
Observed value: 62 bpm
